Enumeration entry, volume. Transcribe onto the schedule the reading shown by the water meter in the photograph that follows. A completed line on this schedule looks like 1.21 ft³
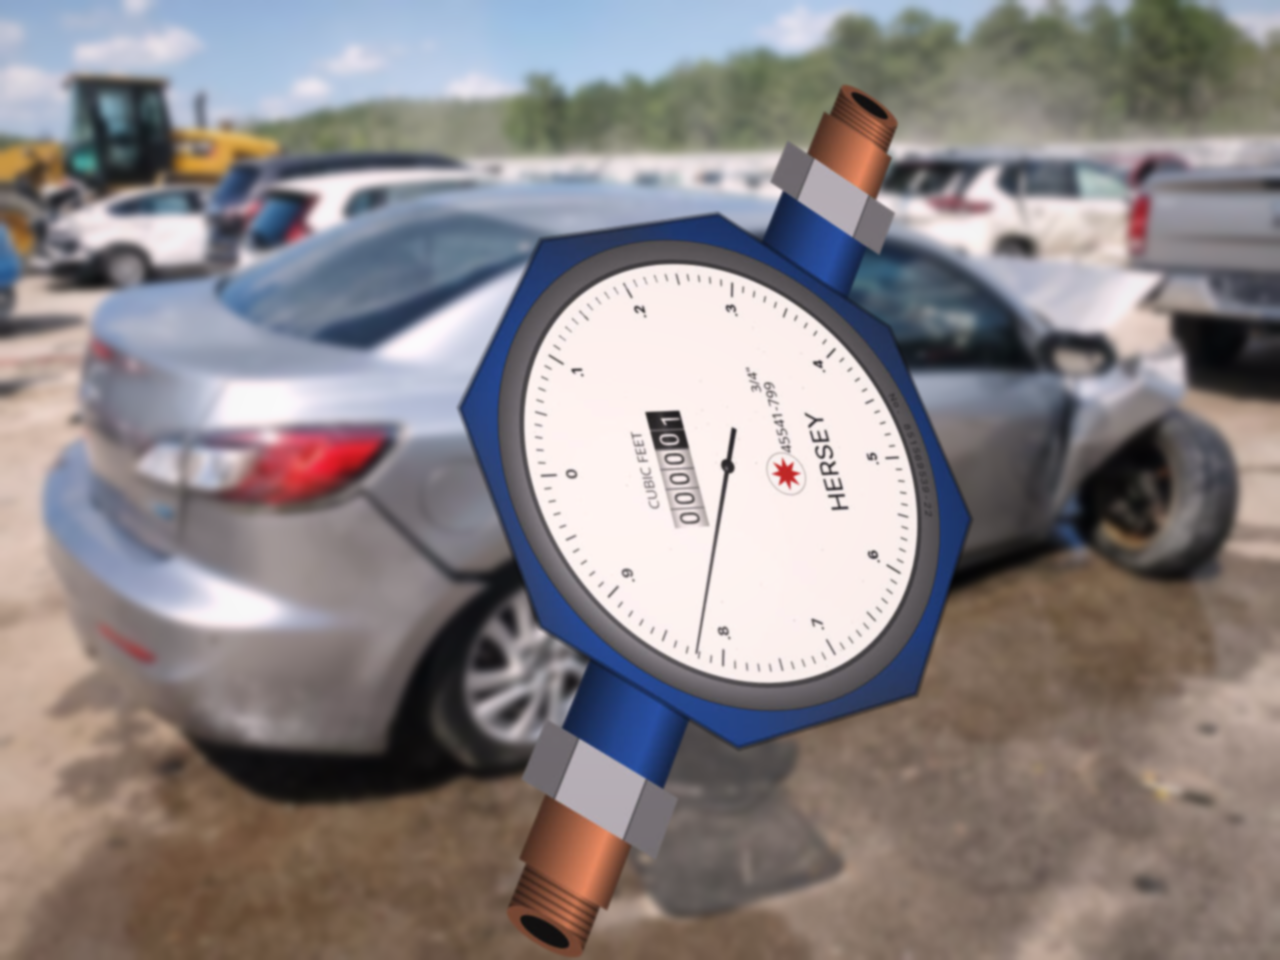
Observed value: 0.82 ft³
